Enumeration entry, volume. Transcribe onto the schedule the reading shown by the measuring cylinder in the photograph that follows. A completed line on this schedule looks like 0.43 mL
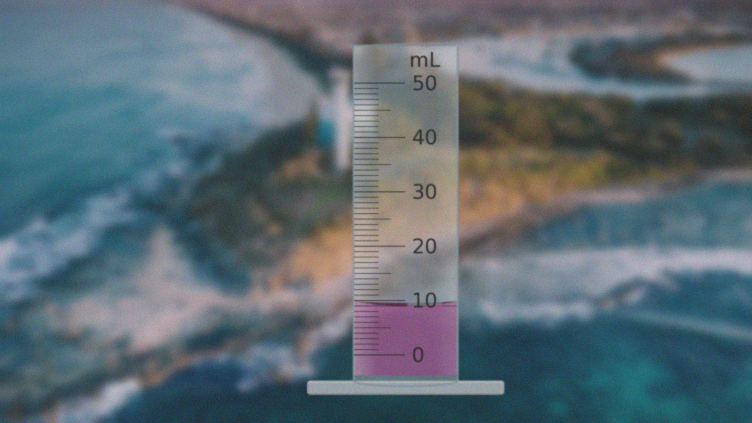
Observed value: 9 mL
